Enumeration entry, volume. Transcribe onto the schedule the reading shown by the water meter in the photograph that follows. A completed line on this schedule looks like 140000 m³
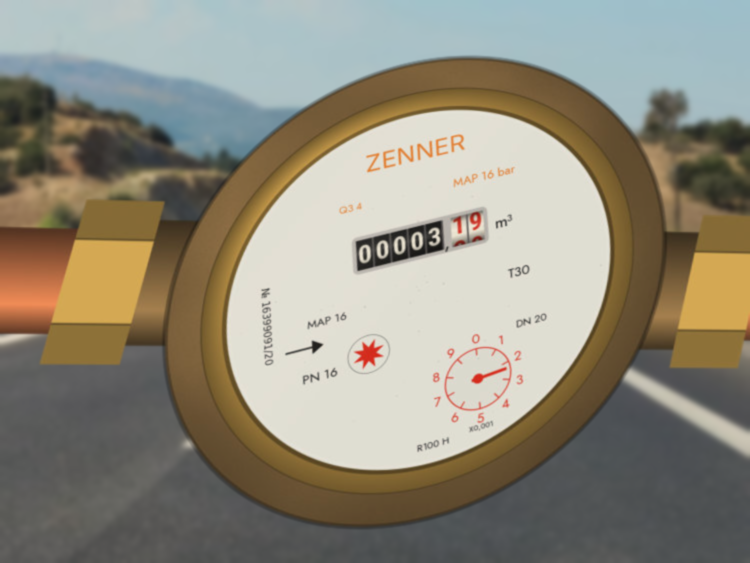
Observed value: 3.192 m³
